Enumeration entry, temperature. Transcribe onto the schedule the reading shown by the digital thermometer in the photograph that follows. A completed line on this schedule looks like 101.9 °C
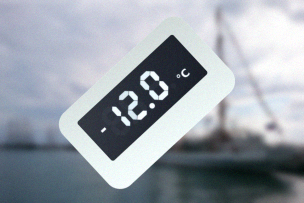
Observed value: -12.0 °C
